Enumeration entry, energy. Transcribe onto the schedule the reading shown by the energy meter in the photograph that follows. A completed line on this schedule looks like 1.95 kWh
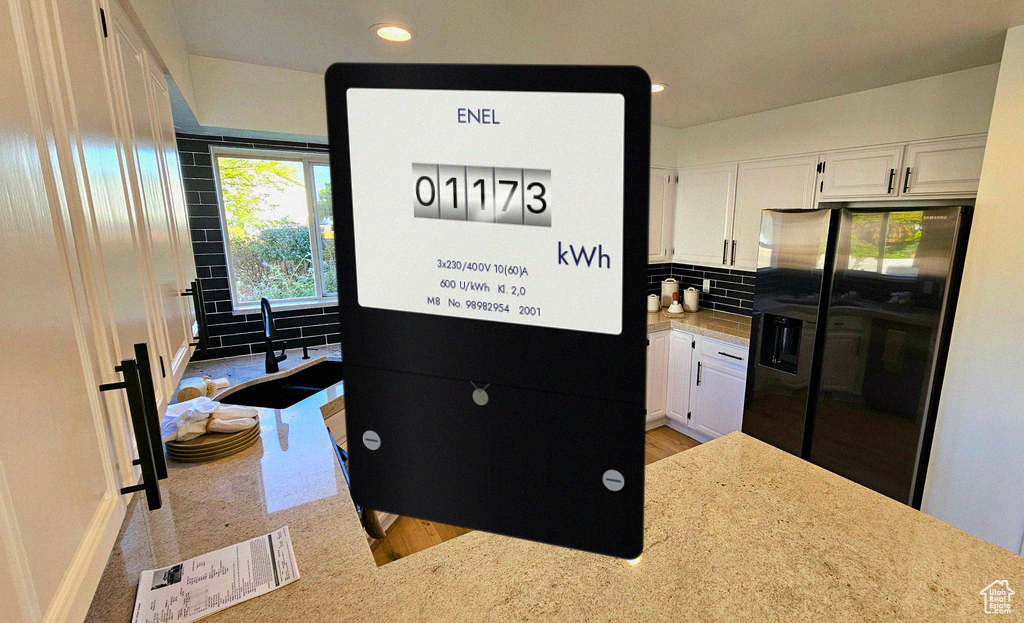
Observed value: 1173 kWh
